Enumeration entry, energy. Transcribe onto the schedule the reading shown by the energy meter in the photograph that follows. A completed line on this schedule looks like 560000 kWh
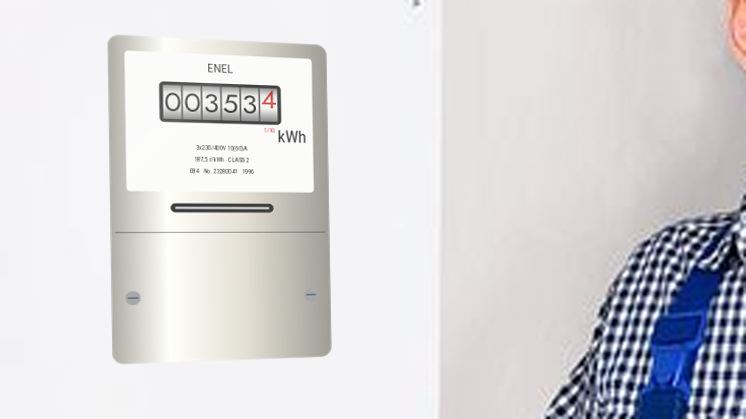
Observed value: 353.4 kWh
